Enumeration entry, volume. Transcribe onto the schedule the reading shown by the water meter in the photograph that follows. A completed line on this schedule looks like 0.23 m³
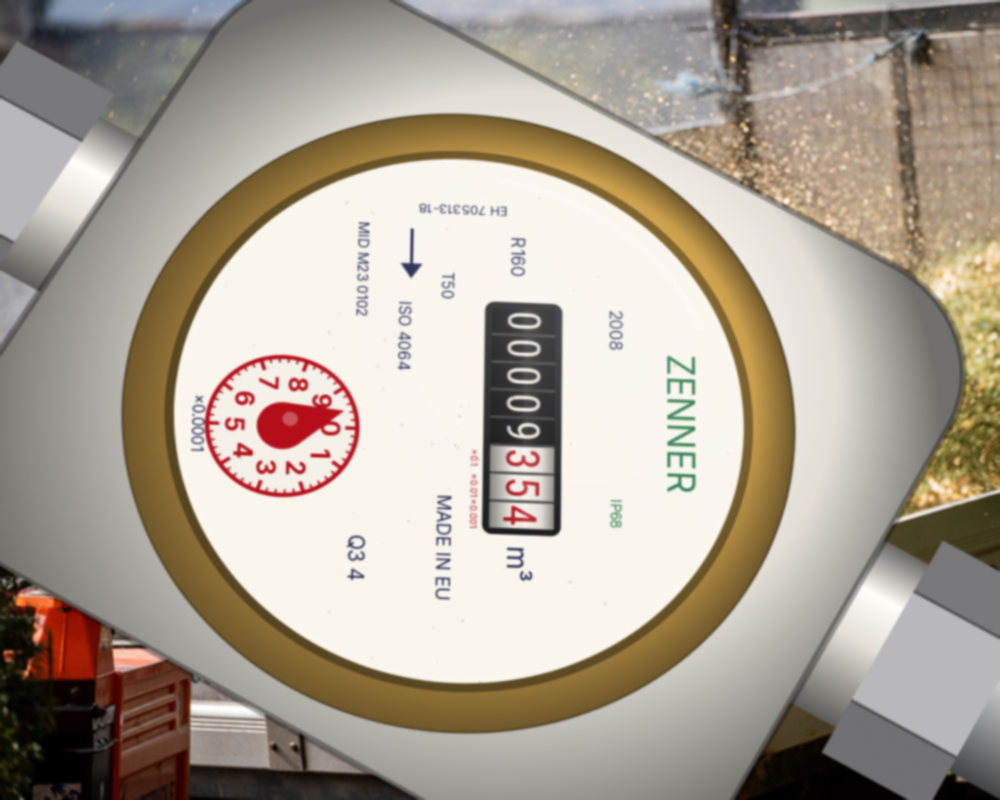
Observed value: 9.3539 m³
